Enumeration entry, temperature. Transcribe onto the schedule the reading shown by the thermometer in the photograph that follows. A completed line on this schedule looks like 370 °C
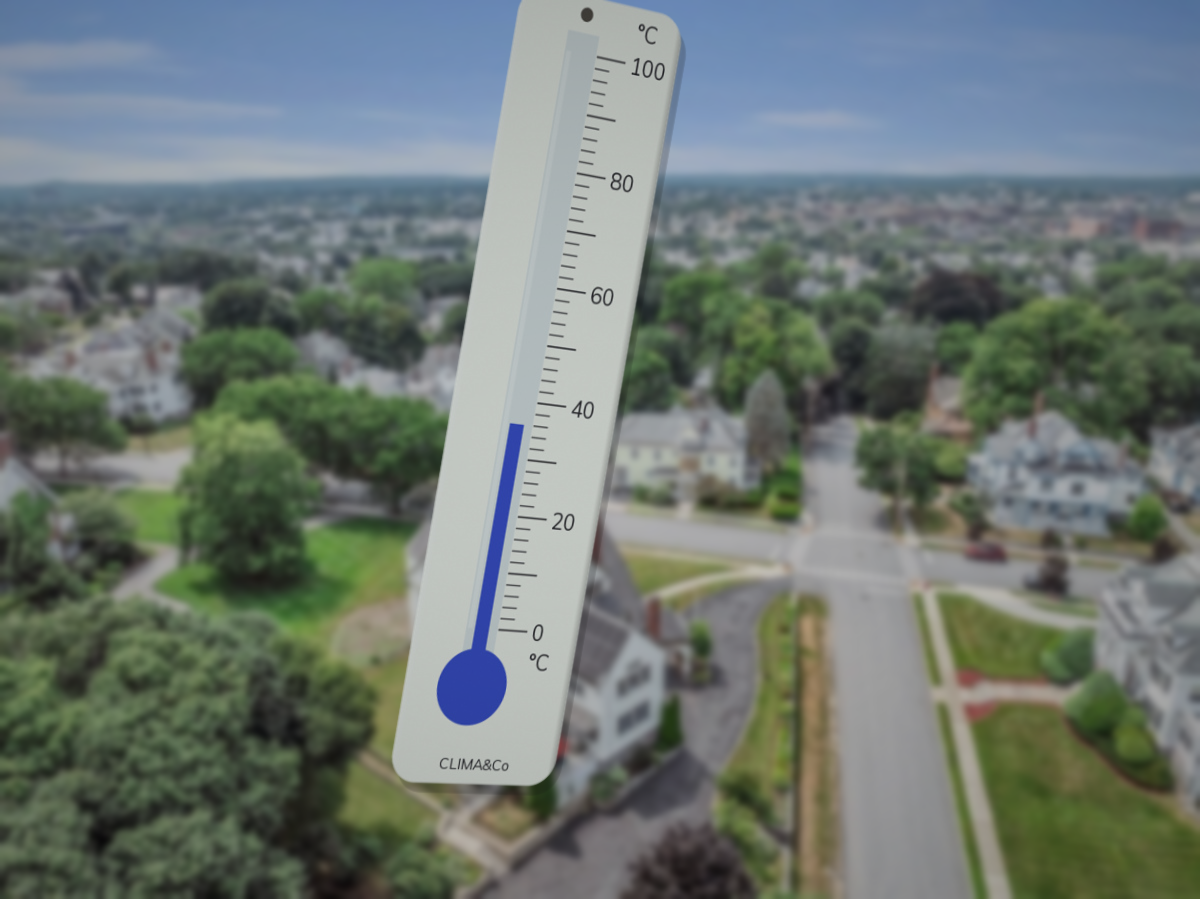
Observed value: 36 °C
